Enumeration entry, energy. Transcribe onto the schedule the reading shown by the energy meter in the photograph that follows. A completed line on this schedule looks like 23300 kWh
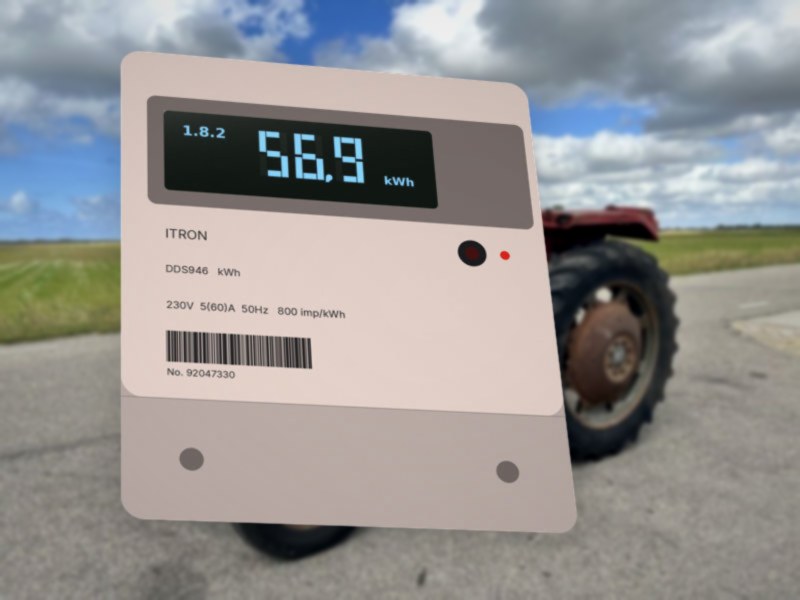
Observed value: 56.9 kWh
